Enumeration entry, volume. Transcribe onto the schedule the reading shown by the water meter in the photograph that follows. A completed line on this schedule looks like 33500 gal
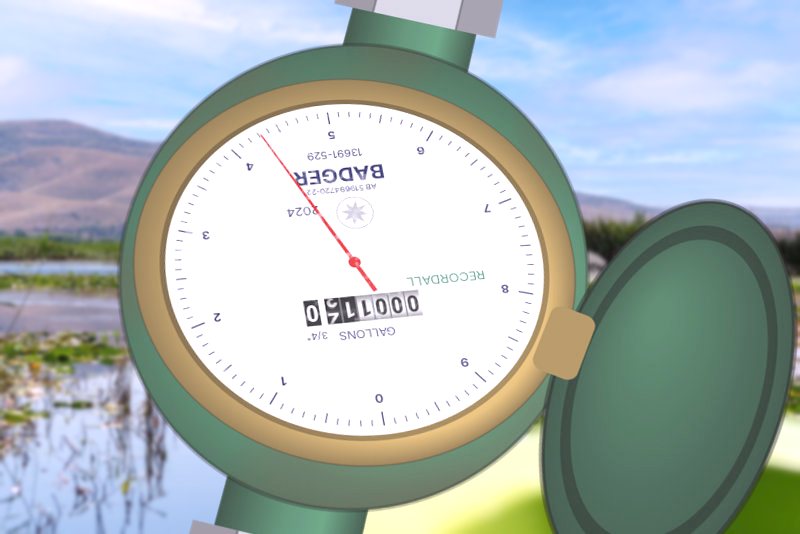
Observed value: 1124.3 gal
